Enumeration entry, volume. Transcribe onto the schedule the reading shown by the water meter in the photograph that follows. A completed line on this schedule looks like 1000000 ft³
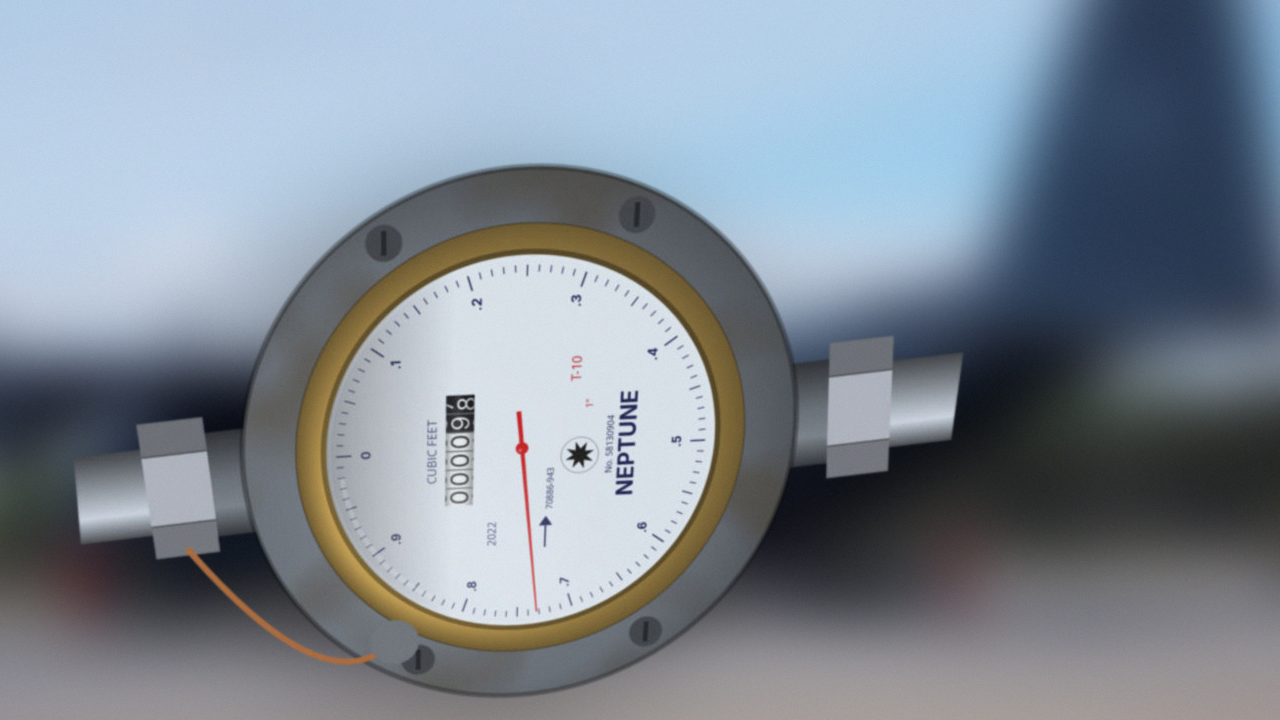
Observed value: 97.73 ft³
